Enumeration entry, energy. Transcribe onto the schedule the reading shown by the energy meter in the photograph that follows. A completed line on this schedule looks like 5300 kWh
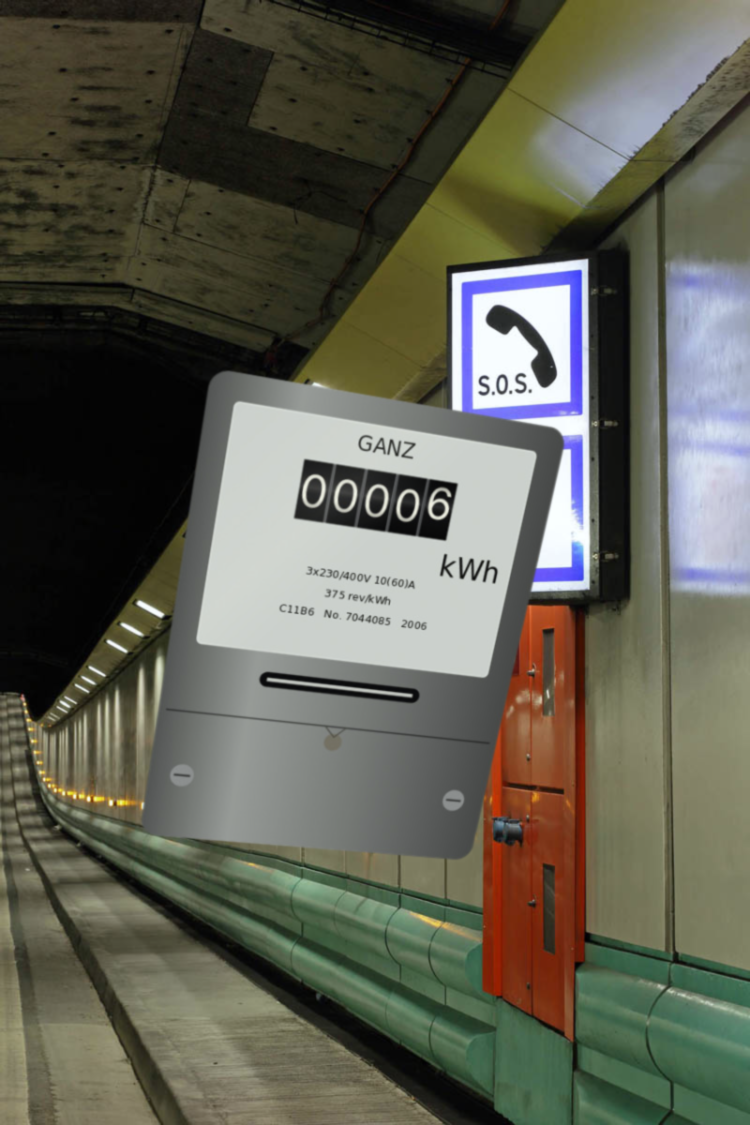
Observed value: 6 kWh
